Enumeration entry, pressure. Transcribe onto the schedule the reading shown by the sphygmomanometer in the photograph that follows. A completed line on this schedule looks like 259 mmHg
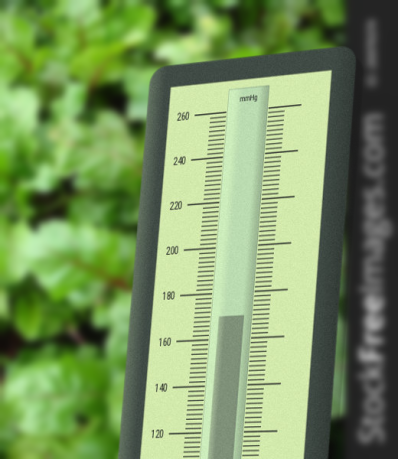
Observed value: 170 mmHg
